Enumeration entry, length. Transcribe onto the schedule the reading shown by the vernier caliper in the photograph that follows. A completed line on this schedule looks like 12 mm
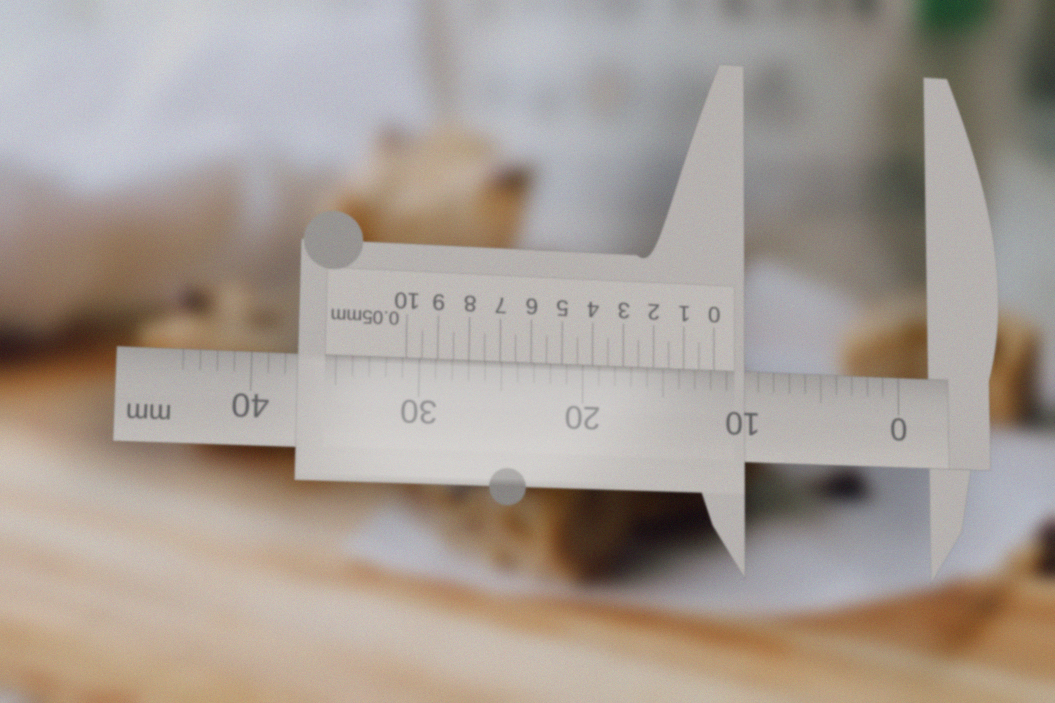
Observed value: 11.8 mm
